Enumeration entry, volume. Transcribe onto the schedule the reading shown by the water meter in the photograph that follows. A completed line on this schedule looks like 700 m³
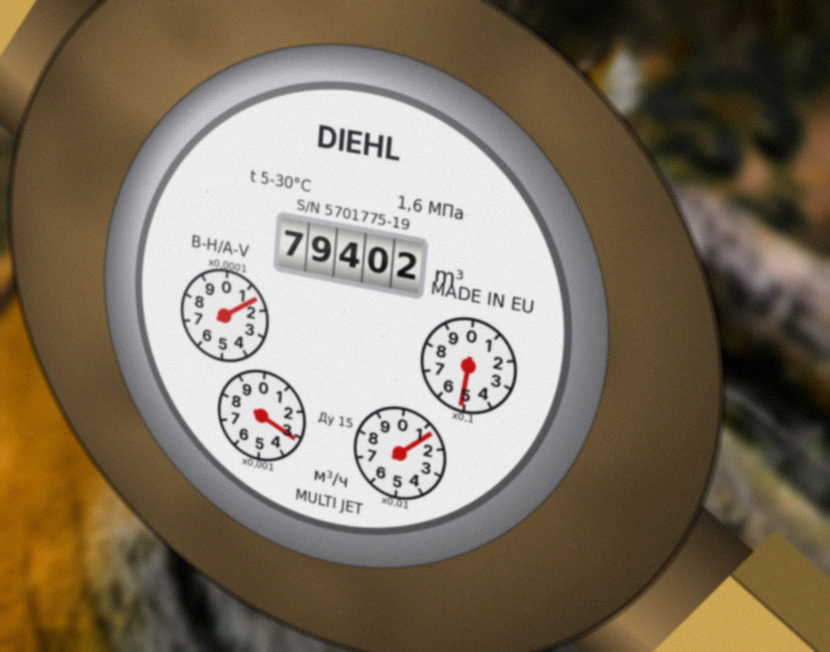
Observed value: 79402.5131 m³
